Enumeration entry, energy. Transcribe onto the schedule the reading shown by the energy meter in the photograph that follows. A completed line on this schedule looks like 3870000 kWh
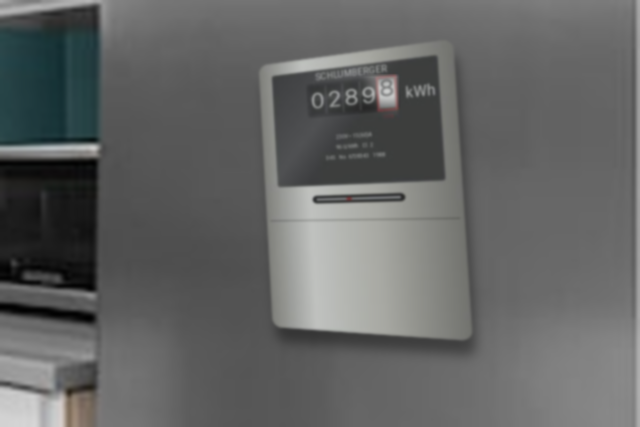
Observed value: 289.8 kWh
